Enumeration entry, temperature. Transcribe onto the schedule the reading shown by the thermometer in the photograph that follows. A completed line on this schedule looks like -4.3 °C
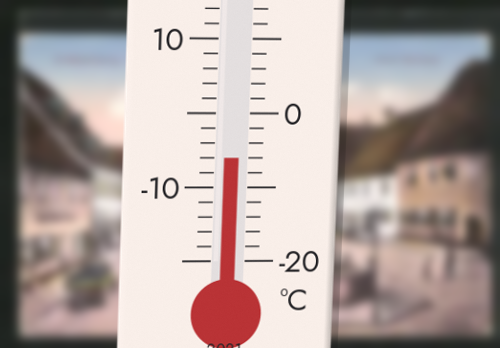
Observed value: -6 °C
